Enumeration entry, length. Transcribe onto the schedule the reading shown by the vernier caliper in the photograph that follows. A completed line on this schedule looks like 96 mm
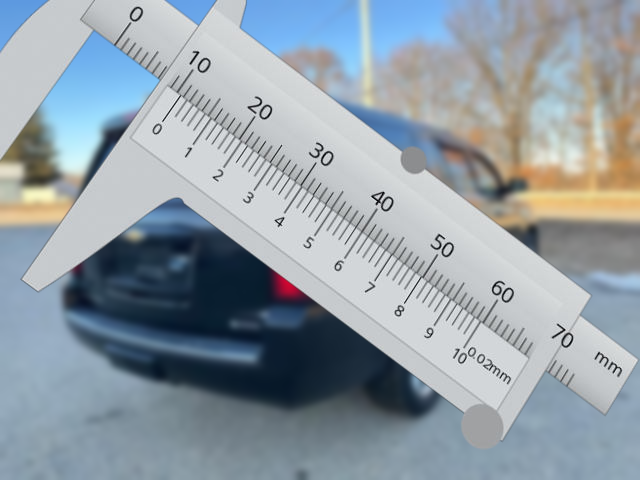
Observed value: 10.6 mm
